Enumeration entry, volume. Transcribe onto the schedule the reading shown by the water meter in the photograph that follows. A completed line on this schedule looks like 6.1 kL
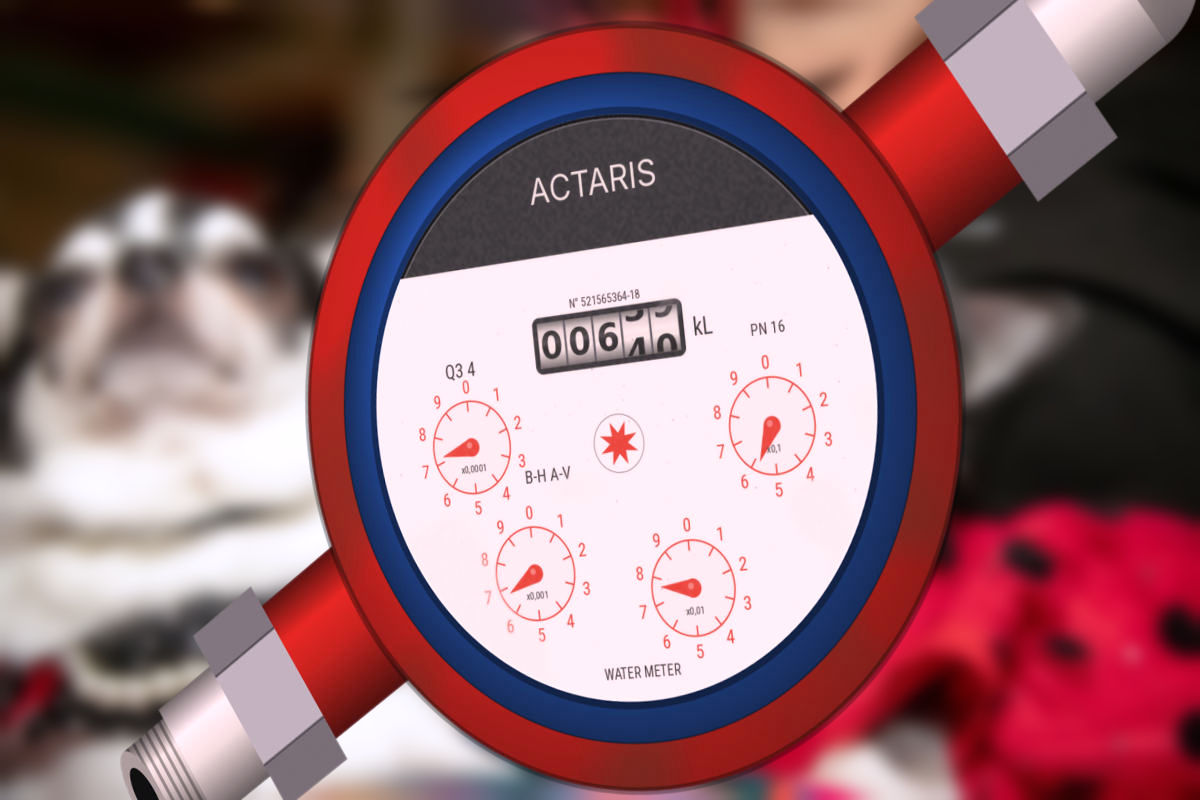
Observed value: 639.5767 kL
